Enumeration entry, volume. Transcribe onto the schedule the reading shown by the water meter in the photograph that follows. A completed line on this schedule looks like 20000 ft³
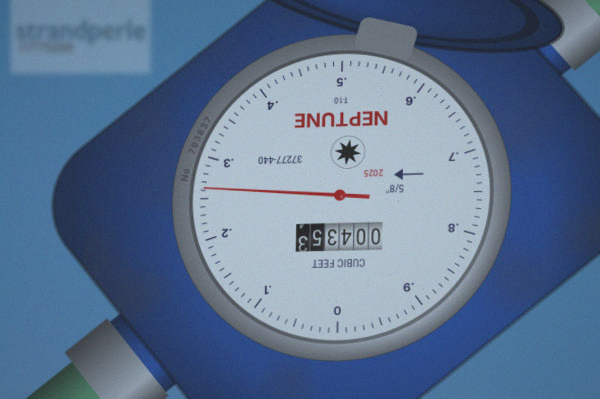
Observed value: 4353.26 ft³
